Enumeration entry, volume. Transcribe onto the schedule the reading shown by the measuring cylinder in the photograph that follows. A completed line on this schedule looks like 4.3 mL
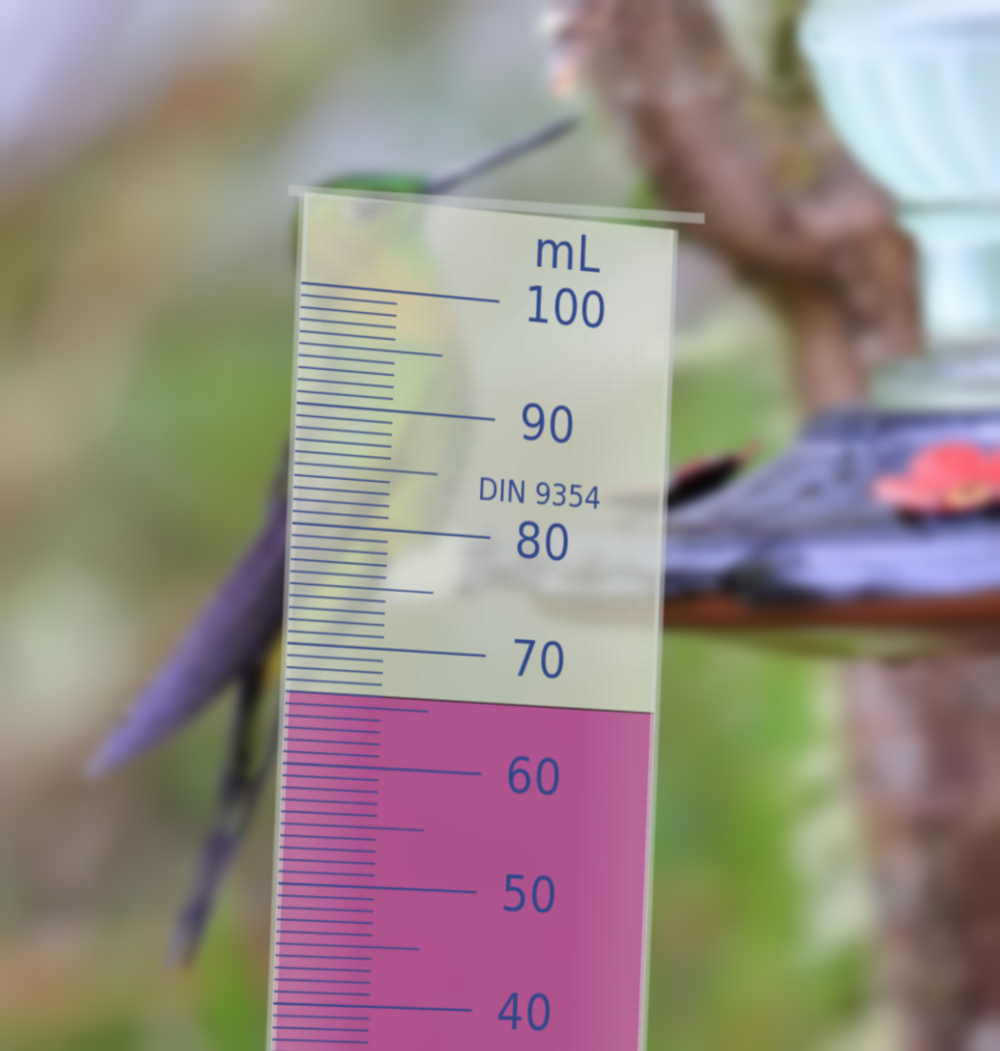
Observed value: 66 mL
